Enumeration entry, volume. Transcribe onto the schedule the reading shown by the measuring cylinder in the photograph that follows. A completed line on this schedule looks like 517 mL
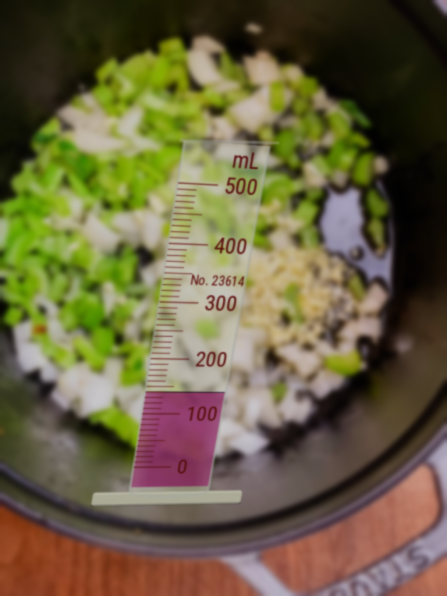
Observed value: 140 mL
